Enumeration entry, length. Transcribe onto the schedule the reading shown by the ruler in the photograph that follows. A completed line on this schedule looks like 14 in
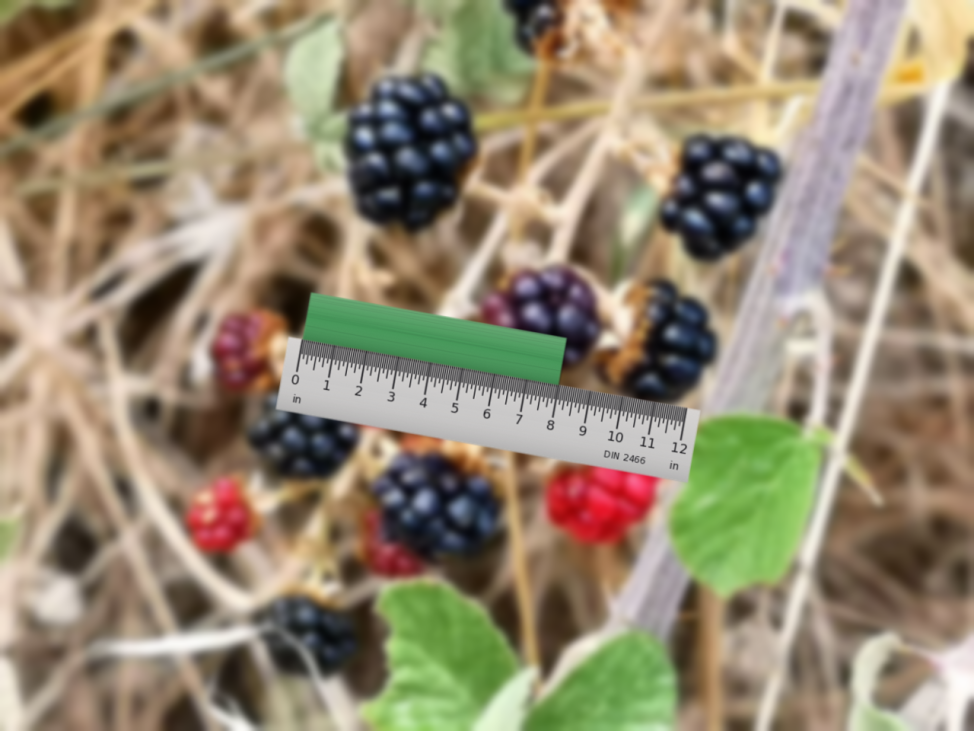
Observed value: 8 in
